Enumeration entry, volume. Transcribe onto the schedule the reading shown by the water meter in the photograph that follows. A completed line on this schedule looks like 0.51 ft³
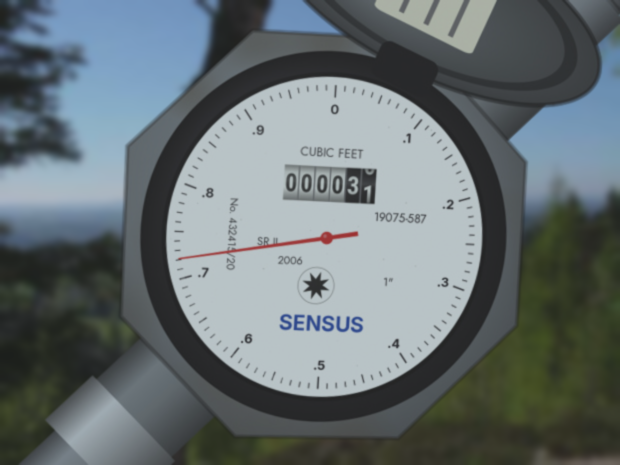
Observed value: 30.72 ft³
